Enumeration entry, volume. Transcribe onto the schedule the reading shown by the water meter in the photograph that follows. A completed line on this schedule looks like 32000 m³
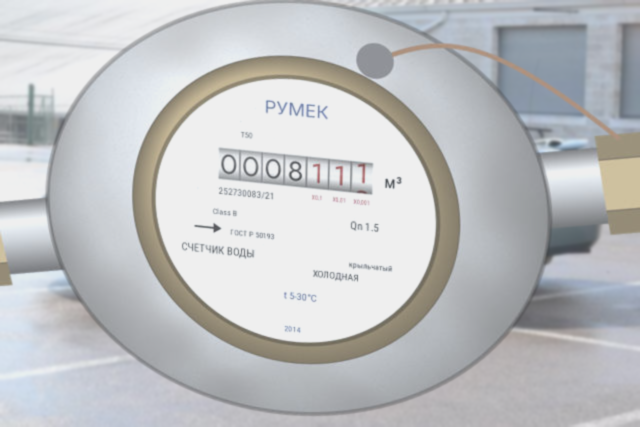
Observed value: 8.111 m³
